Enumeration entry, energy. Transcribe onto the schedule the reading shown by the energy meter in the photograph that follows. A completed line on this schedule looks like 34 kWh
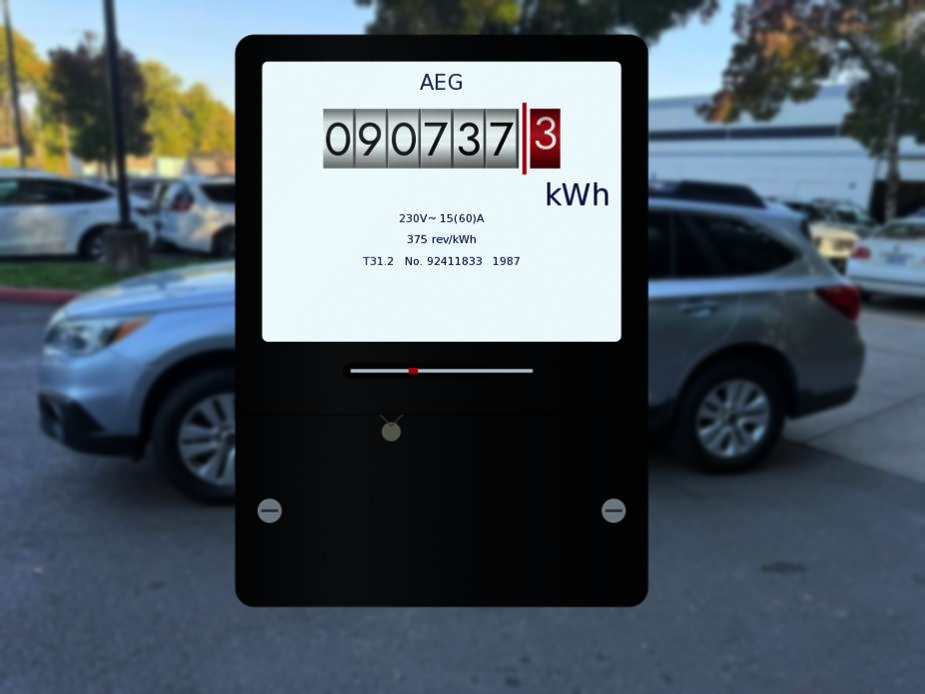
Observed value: 90737.3 kWh
